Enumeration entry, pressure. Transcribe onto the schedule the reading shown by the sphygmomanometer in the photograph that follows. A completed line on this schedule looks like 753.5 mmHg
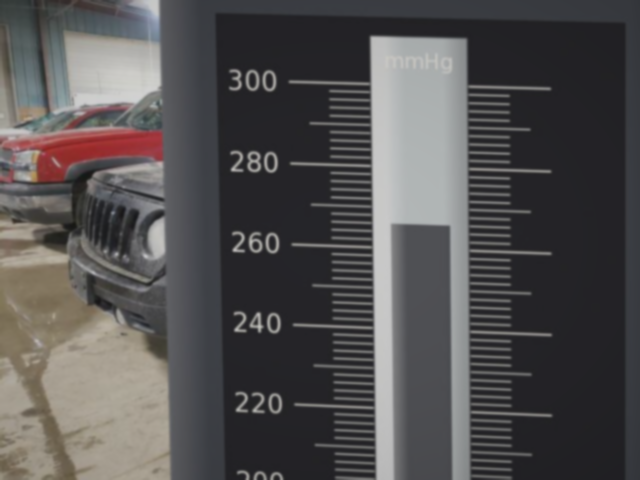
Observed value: 266 mmHg
